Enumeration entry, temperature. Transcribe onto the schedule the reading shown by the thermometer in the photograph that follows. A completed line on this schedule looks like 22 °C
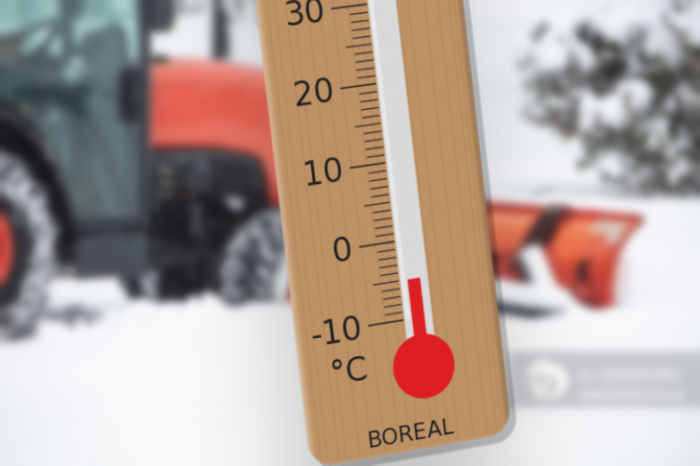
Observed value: -5 °C
